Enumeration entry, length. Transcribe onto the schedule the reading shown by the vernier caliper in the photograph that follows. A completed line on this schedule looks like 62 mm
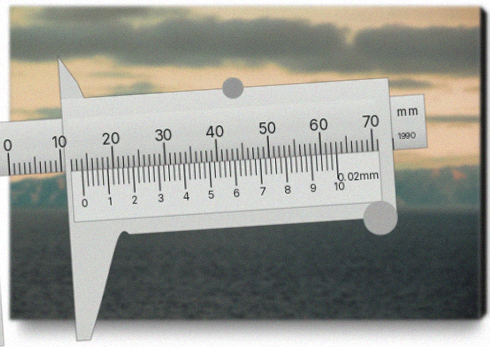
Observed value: 14.0 mm
